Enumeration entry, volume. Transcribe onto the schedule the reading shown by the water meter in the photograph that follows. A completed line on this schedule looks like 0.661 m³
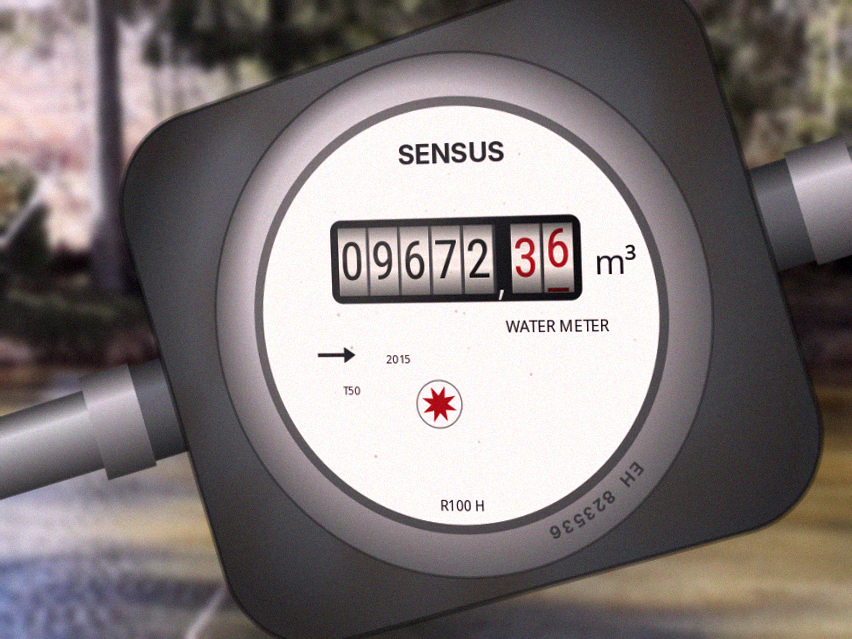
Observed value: 9672.36 m³
